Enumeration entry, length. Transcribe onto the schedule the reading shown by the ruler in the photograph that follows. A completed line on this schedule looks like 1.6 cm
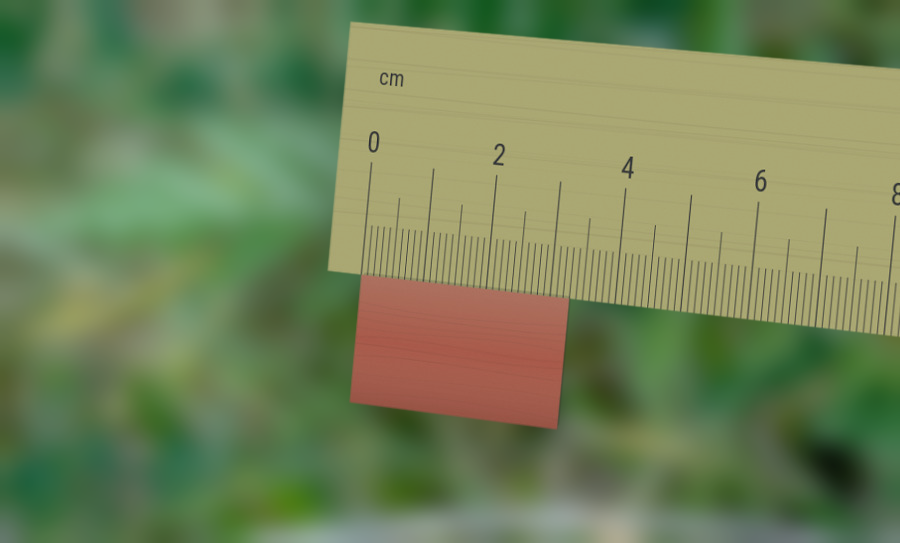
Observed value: 3.3 cm
